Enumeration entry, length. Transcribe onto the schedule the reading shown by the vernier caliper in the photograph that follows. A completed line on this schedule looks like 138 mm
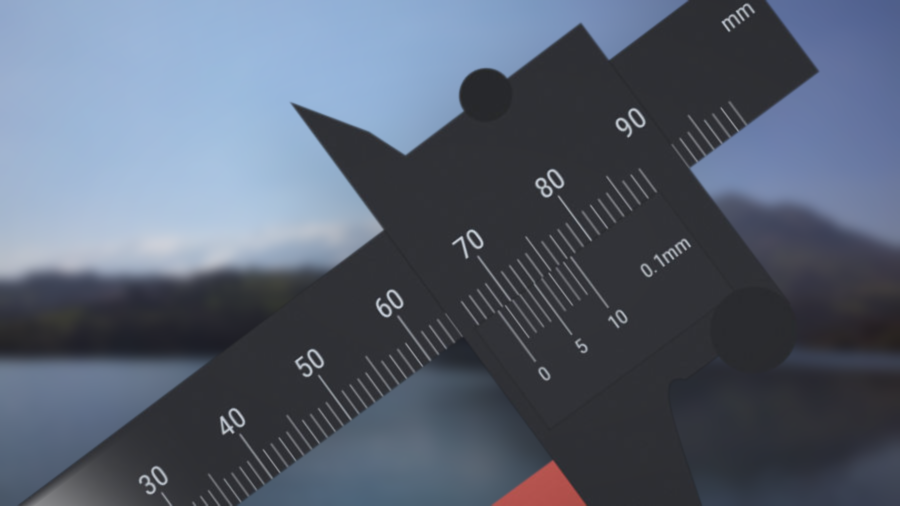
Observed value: 68.4 mm
